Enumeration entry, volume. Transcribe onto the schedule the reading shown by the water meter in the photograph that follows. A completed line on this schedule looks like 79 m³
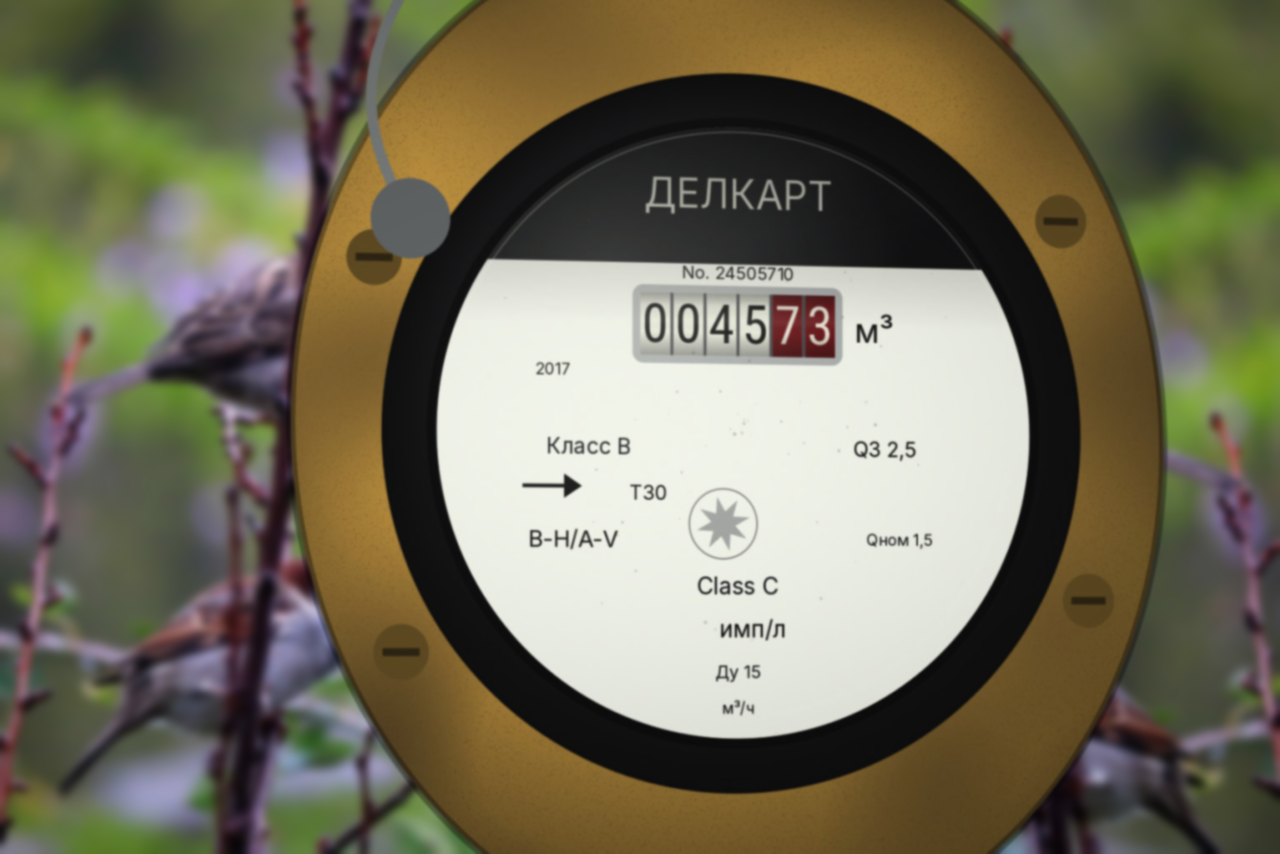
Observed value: 45.73 m³
